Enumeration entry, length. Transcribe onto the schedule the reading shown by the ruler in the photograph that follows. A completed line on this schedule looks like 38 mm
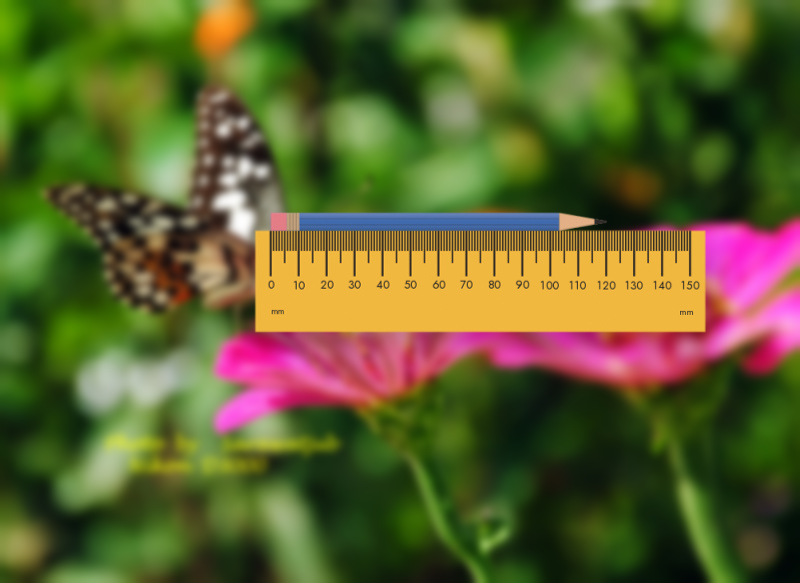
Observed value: 120 mm
